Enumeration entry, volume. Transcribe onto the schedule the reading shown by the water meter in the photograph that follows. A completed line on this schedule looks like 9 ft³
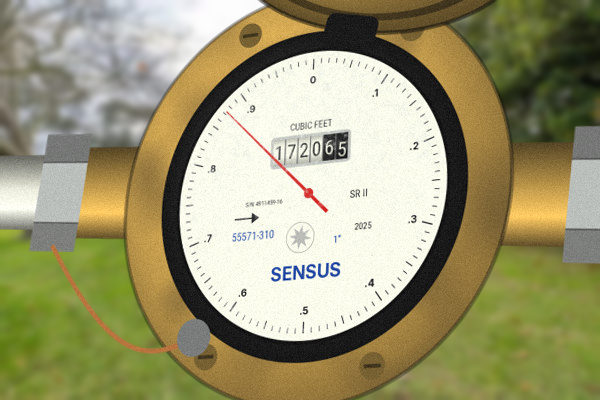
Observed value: 172064.87 ft³
